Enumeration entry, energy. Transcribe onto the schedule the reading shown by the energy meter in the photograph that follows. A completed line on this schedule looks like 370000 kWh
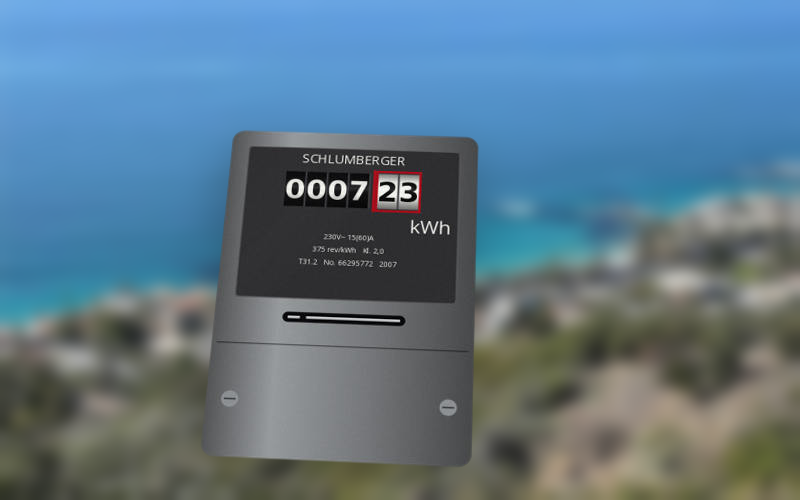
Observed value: 7.23 kWh
